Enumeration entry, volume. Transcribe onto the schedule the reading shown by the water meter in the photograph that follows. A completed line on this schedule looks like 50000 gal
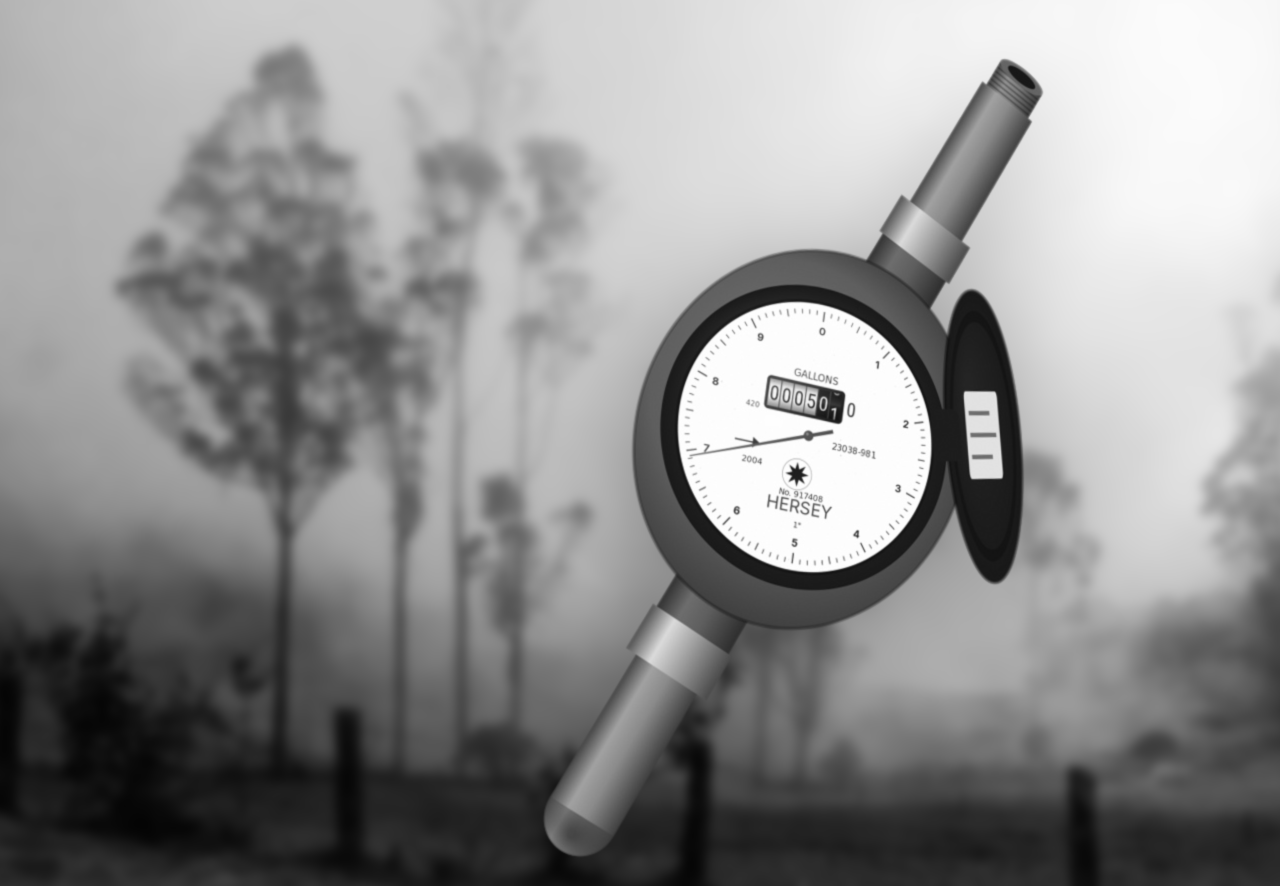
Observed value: 5006.9 gal
